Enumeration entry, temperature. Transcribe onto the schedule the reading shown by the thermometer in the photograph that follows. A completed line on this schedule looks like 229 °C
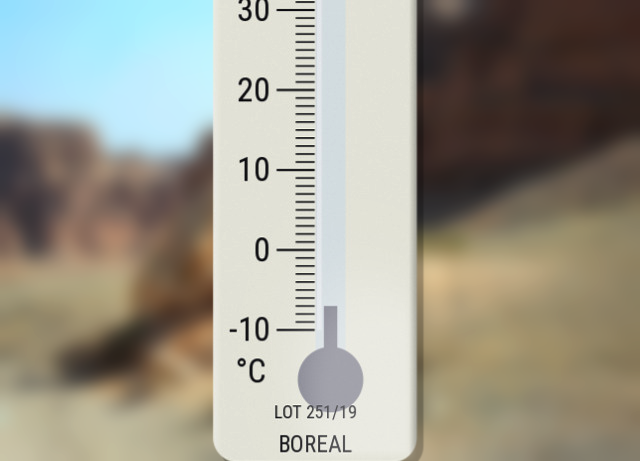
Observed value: -7 °C
